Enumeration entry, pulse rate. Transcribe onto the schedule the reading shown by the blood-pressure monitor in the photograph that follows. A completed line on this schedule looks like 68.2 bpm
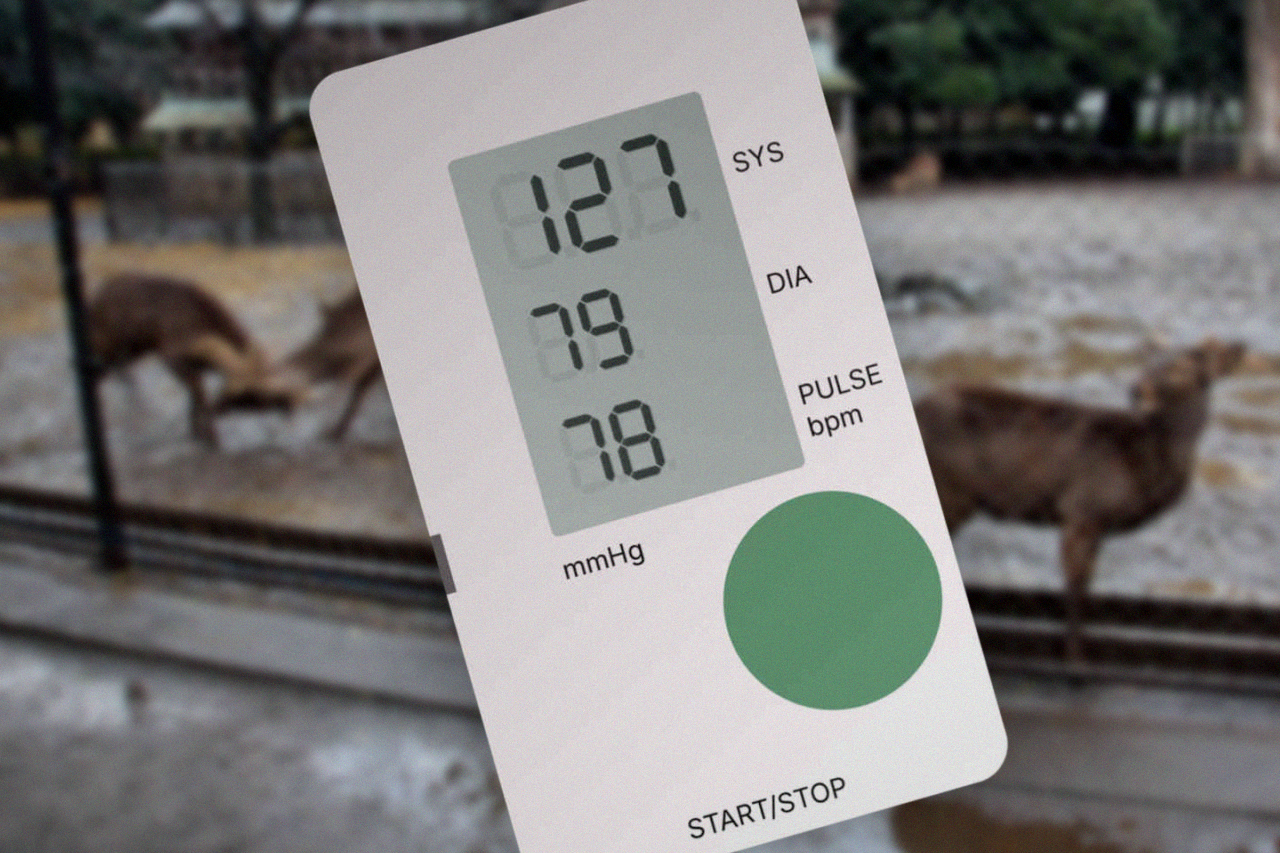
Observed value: 78 bpm
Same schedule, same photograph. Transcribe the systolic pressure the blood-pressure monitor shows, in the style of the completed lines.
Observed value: 127 mmHg
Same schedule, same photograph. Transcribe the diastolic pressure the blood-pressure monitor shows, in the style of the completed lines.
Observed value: 79 mmHg
